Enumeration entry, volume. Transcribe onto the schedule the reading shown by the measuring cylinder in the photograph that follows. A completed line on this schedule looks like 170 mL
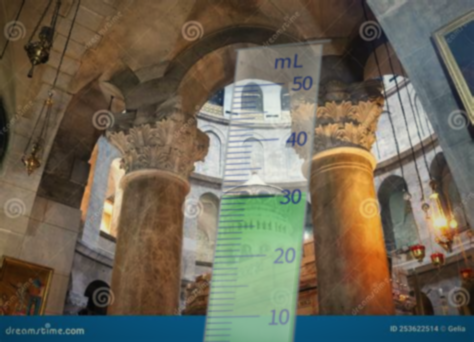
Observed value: 30 mL
